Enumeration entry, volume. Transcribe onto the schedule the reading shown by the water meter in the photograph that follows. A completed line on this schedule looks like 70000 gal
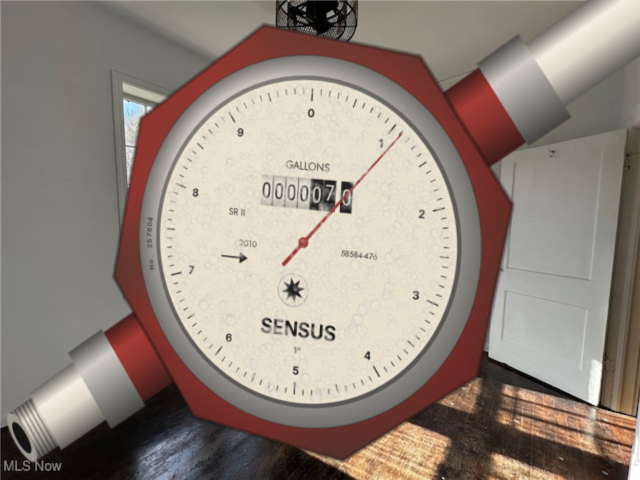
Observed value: 71.1 gal
